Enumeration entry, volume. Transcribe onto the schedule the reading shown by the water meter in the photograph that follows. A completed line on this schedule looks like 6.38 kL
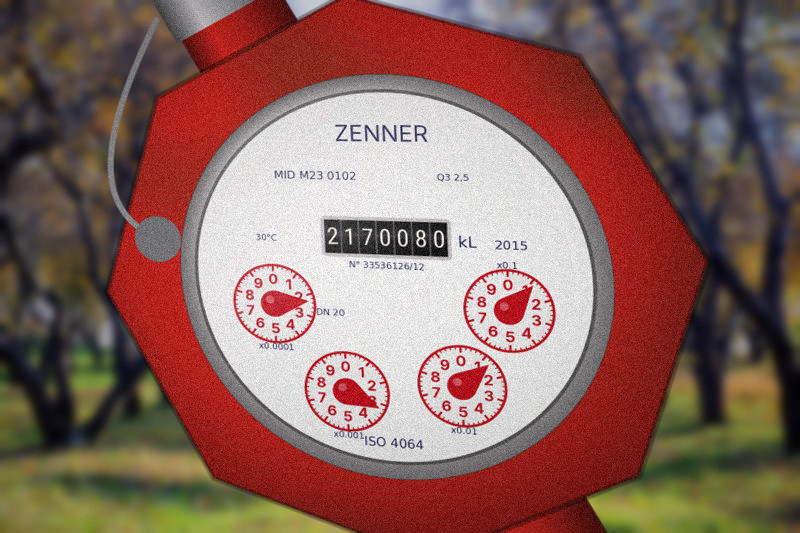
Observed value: 2170080.1132 kL
